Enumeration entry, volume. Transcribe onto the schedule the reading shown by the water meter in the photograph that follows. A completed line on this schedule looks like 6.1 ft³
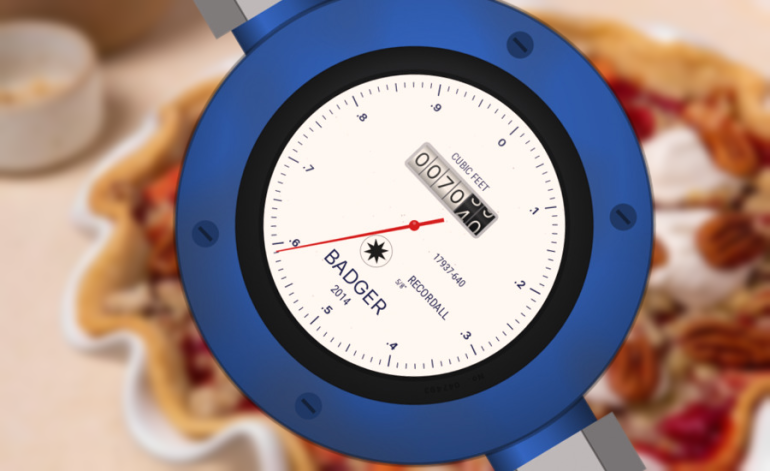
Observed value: 7039.59 ft³
